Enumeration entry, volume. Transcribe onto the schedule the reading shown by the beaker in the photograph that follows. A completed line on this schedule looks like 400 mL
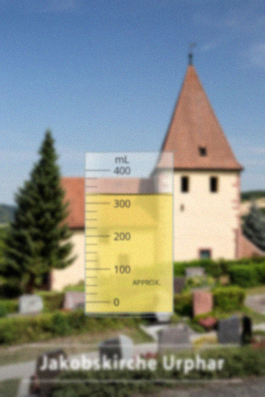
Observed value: 325 mL
